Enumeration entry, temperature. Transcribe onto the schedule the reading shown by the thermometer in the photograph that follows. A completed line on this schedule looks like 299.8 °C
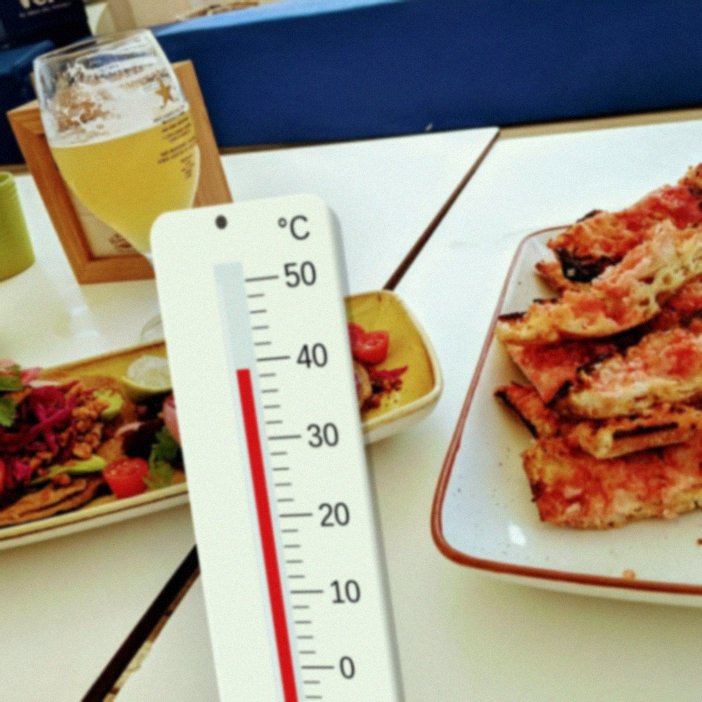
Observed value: 39 °C
